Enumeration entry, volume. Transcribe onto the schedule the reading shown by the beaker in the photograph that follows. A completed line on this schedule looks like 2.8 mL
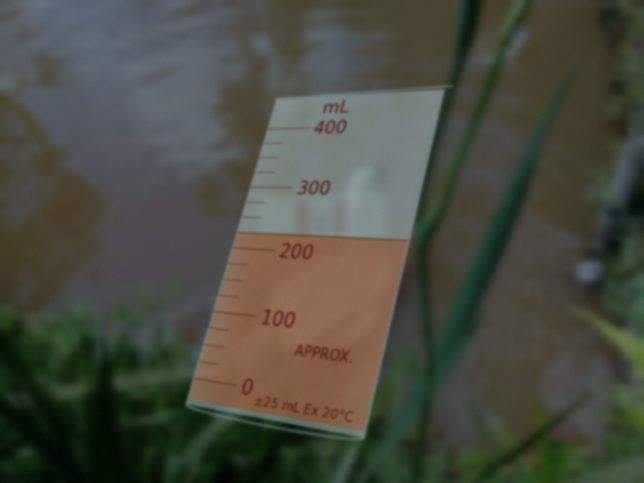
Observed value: 225 mL
